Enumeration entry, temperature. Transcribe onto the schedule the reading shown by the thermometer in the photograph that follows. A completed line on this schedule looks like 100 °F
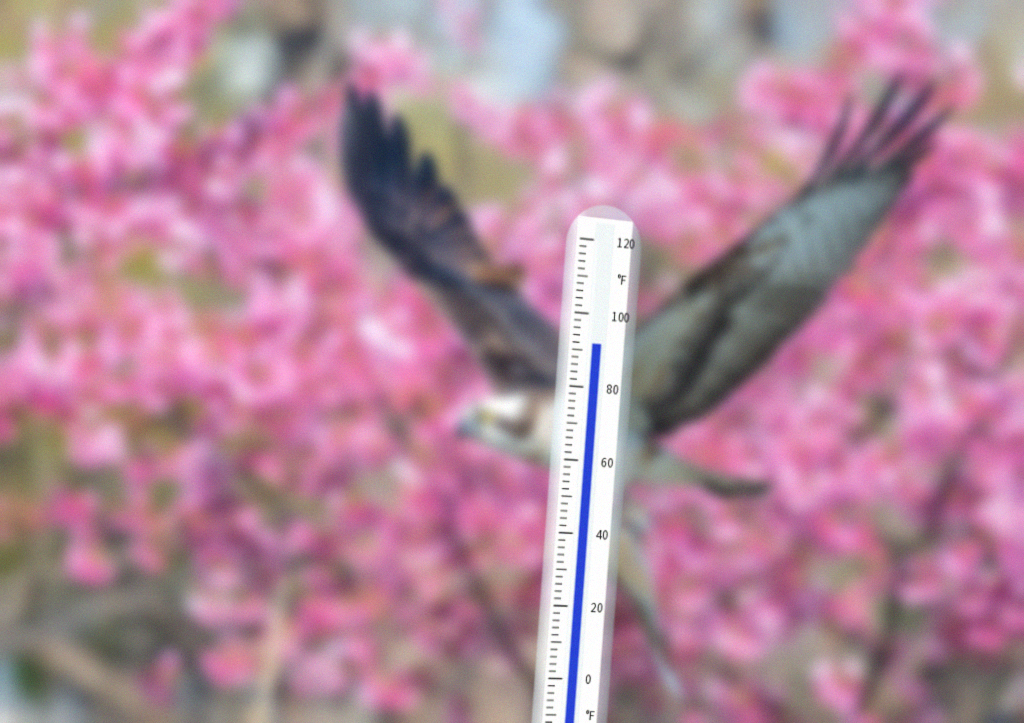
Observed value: 92 °F
